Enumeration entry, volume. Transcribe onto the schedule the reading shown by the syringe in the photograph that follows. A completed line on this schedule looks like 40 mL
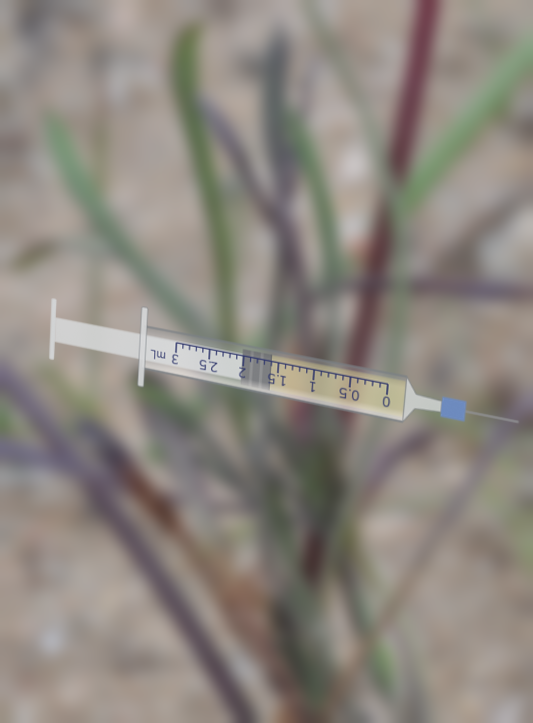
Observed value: 1.6 mL
